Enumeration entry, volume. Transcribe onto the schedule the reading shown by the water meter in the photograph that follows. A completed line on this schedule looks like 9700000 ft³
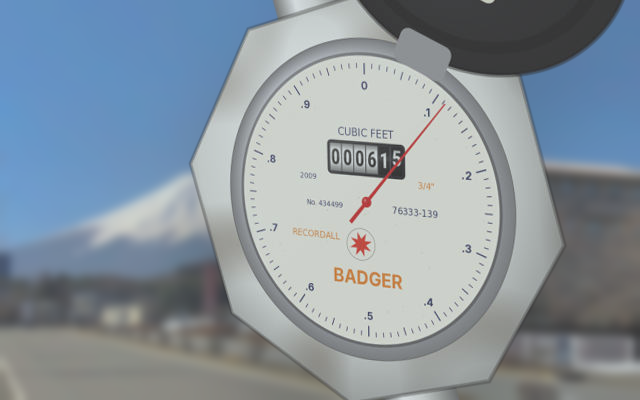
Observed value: 615.11 ft³
